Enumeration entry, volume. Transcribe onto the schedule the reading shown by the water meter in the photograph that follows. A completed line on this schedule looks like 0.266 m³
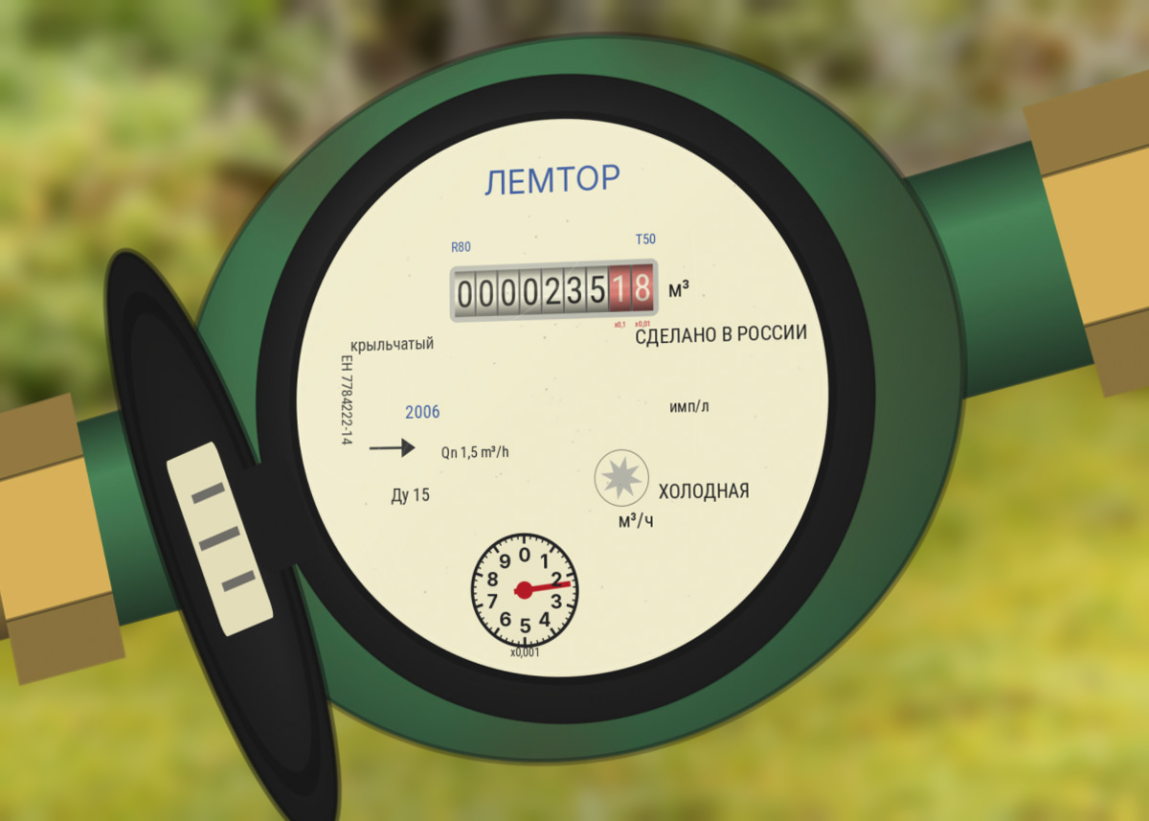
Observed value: 235.182 m³
